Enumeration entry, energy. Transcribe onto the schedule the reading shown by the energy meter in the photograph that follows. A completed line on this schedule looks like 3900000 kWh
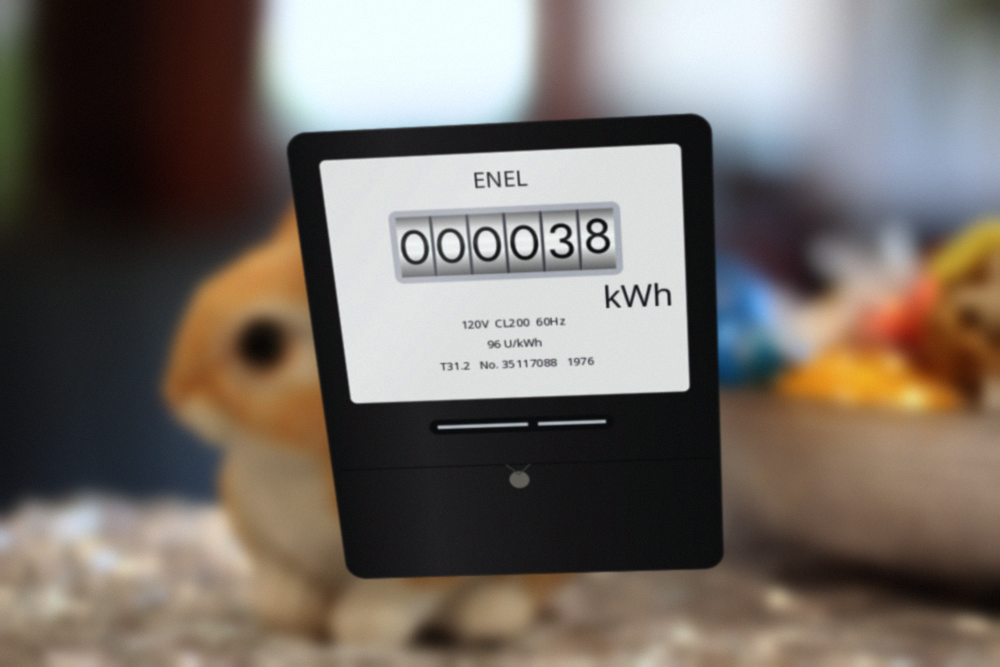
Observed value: 38 kWh
